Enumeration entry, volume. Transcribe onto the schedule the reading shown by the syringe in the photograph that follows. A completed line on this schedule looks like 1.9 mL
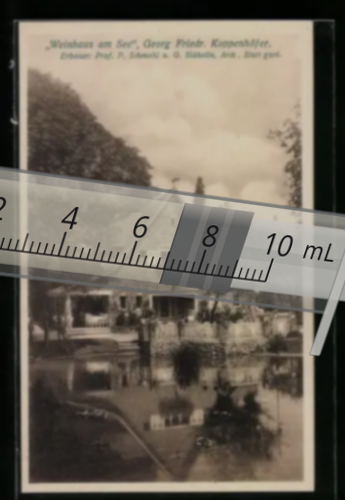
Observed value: 7 mL
